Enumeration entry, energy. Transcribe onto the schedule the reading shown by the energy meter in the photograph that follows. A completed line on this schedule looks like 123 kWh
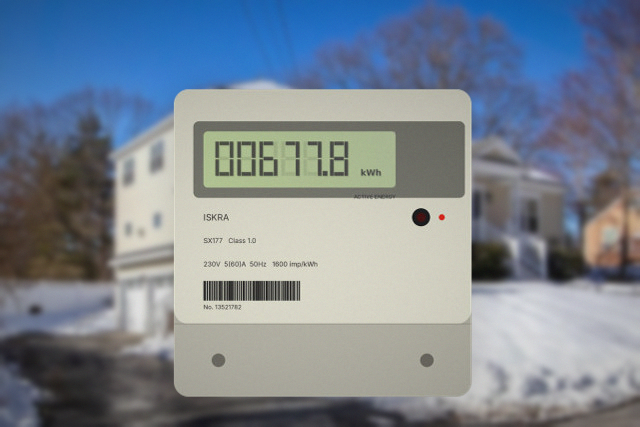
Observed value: 677.8 kWh
